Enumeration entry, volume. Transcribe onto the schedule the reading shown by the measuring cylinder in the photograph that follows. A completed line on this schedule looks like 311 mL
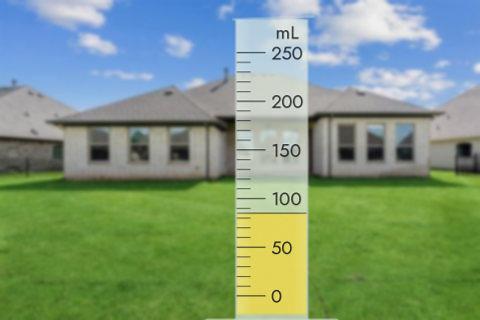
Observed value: 85 mL
